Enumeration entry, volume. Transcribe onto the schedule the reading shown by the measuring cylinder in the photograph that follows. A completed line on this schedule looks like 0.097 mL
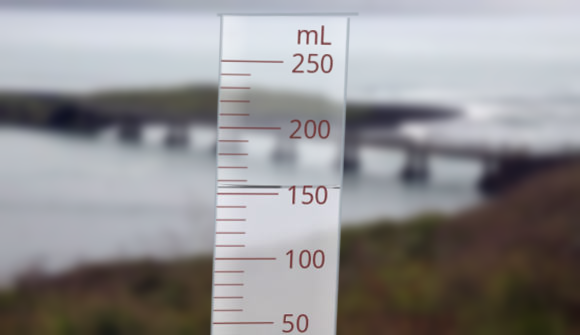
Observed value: 155 mL
